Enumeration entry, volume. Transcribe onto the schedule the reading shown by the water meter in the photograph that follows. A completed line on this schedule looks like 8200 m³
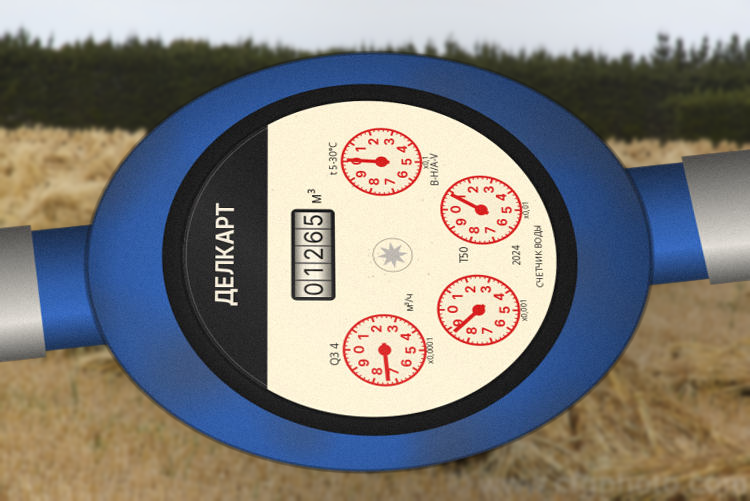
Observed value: 1265.0087 m³
